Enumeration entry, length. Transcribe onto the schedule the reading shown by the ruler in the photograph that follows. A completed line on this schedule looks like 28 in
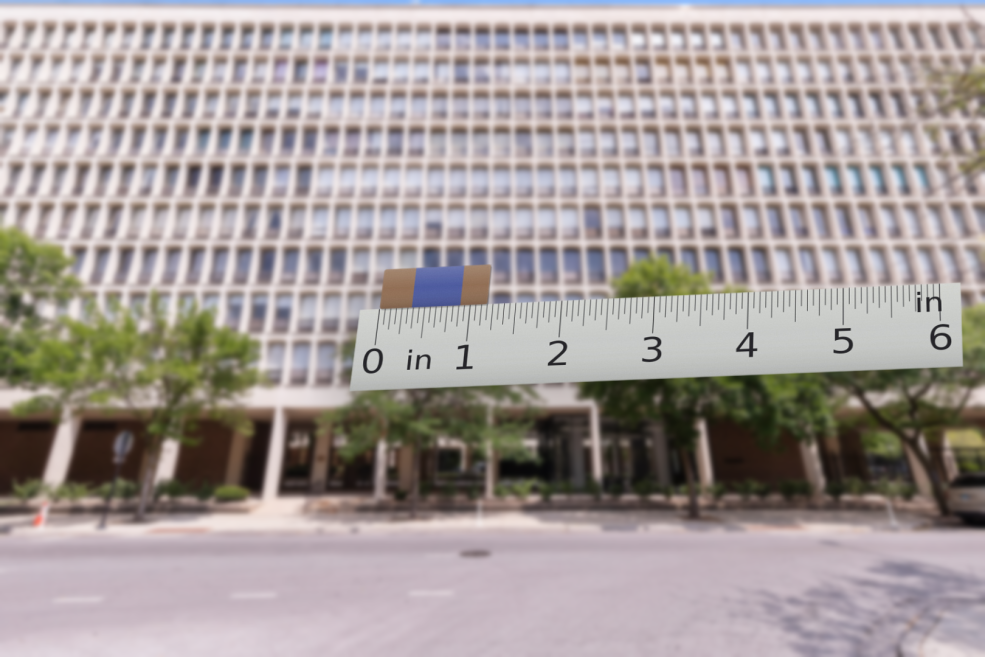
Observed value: 1.1875 in
